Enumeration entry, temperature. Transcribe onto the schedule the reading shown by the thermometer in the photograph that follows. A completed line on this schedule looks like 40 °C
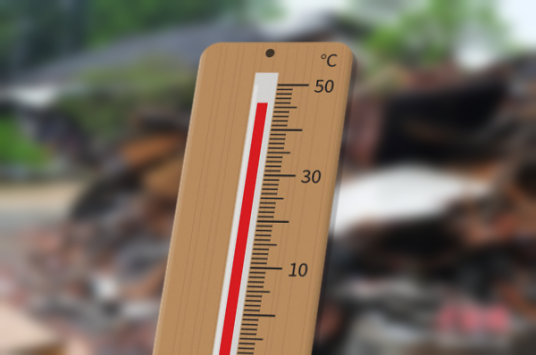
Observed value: 46 °C
